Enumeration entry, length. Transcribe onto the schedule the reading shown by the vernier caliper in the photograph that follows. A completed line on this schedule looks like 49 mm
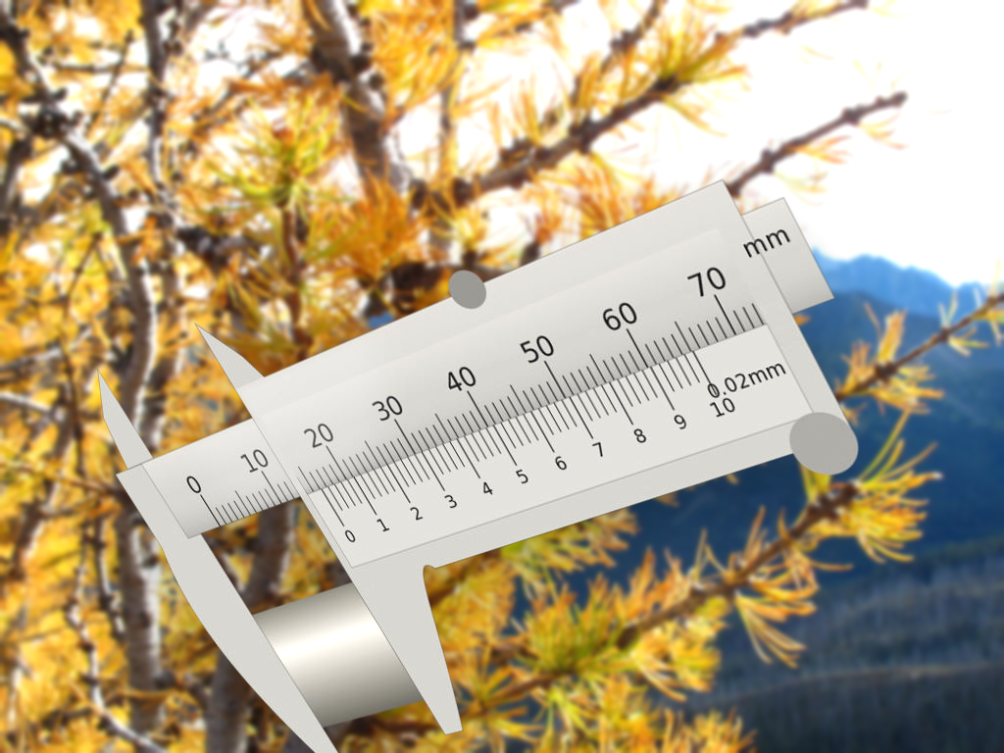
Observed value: 16.2 mm
